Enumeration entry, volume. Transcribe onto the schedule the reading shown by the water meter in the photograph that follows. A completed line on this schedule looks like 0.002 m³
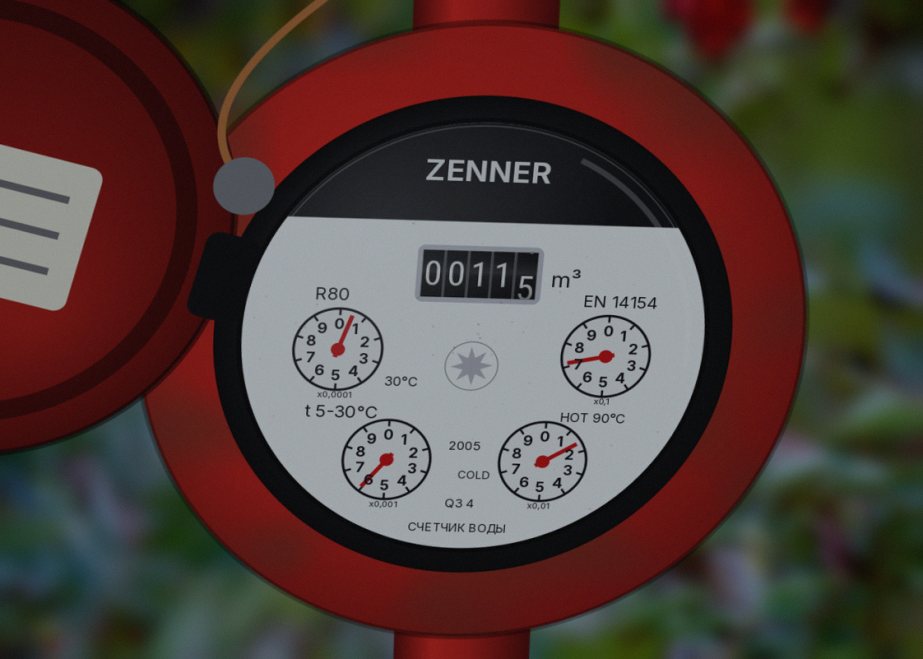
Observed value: 114.7160 m³
